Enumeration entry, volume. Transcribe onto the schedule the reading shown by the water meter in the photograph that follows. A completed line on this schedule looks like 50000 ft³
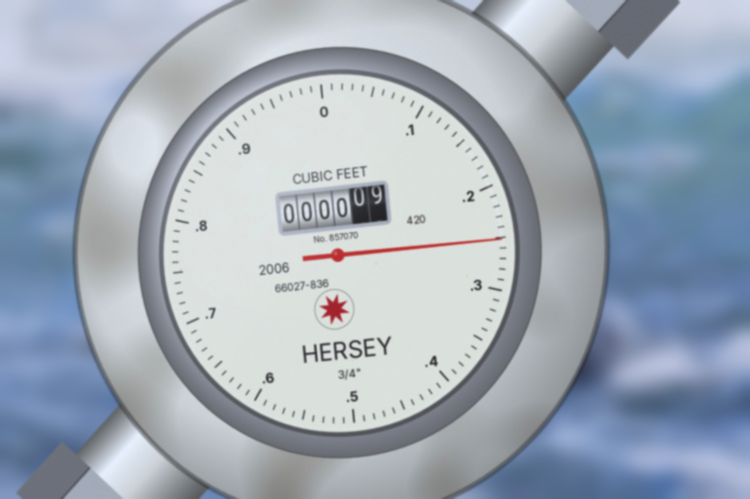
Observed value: 9.25 ft³
